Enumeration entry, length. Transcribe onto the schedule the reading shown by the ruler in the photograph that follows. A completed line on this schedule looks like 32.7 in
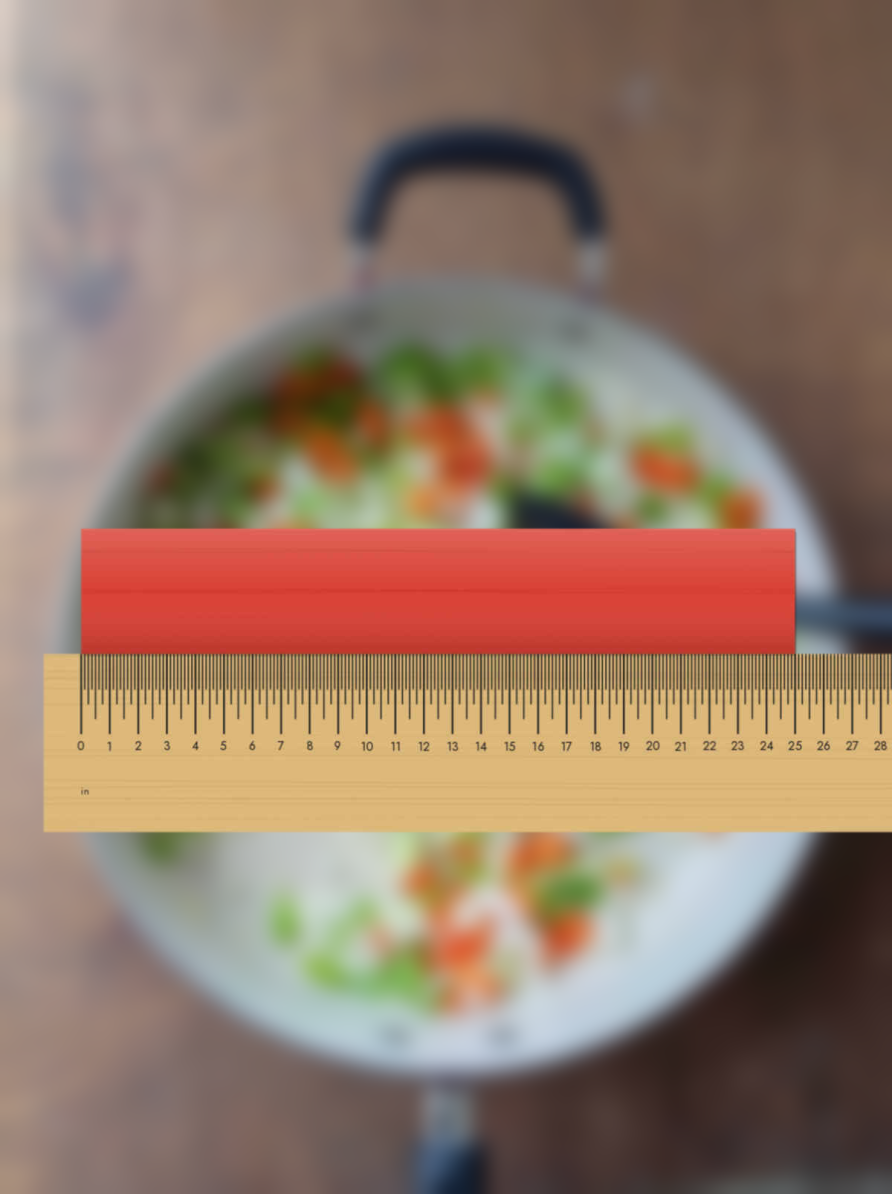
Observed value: 25 in
